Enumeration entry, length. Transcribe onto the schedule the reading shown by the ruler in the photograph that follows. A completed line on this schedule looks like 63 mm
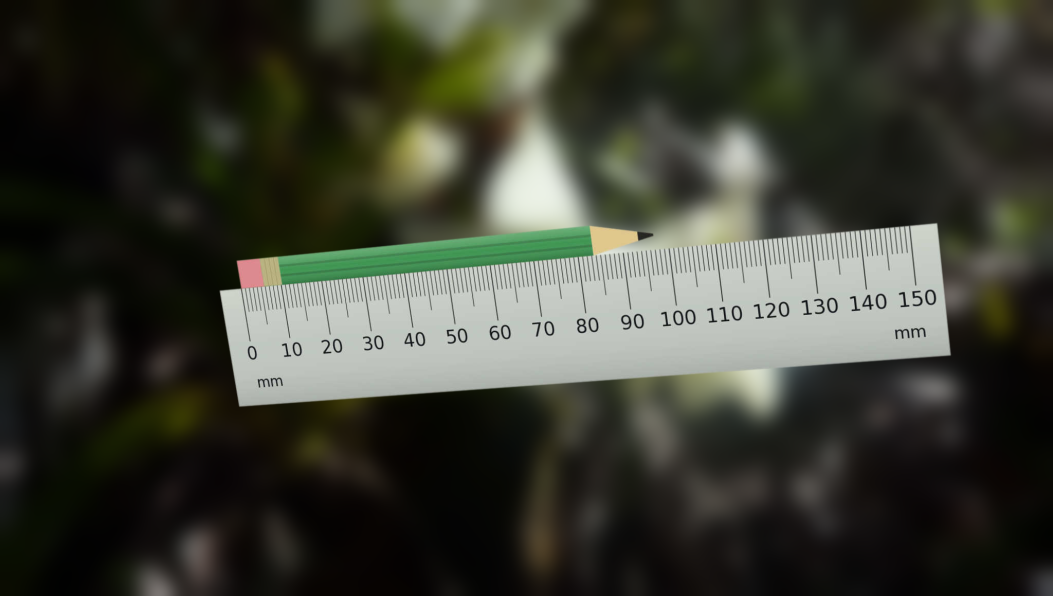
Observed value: 97 mm
